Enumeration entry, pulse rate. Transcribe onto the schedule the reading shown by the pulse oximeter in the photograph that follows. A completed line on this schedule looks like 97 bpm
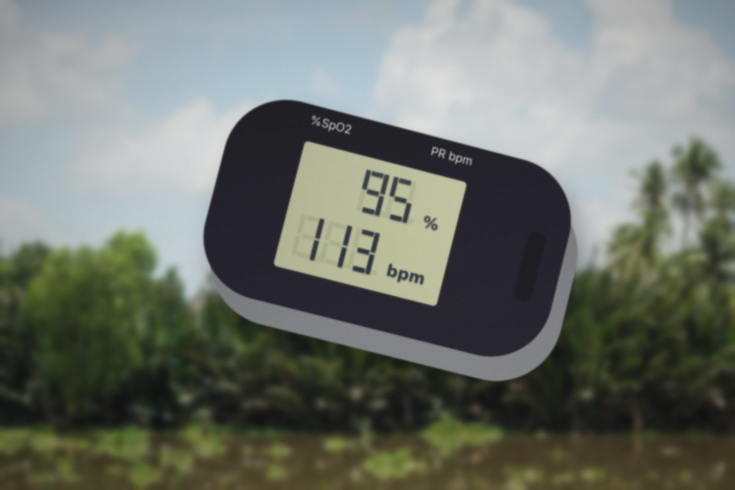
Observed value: 113 bpm
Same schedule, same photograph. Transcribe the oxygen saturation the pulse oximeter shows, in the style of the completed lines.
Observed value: 95 %
